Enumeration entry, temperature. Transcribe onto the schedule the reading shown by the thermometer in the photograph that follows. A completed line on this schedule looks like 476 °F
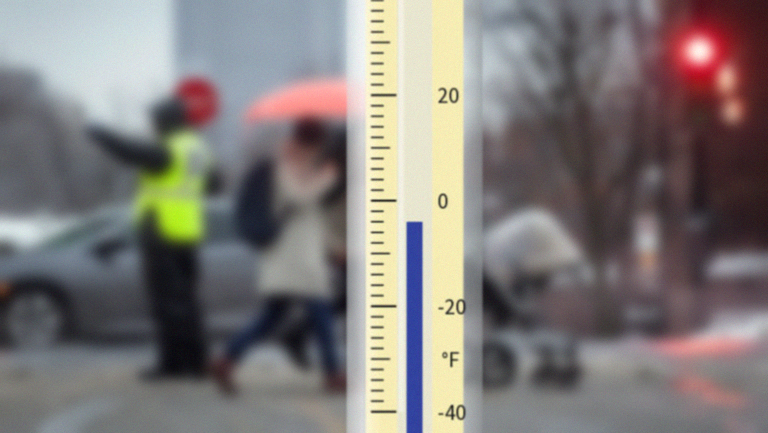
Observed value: -4 °F
